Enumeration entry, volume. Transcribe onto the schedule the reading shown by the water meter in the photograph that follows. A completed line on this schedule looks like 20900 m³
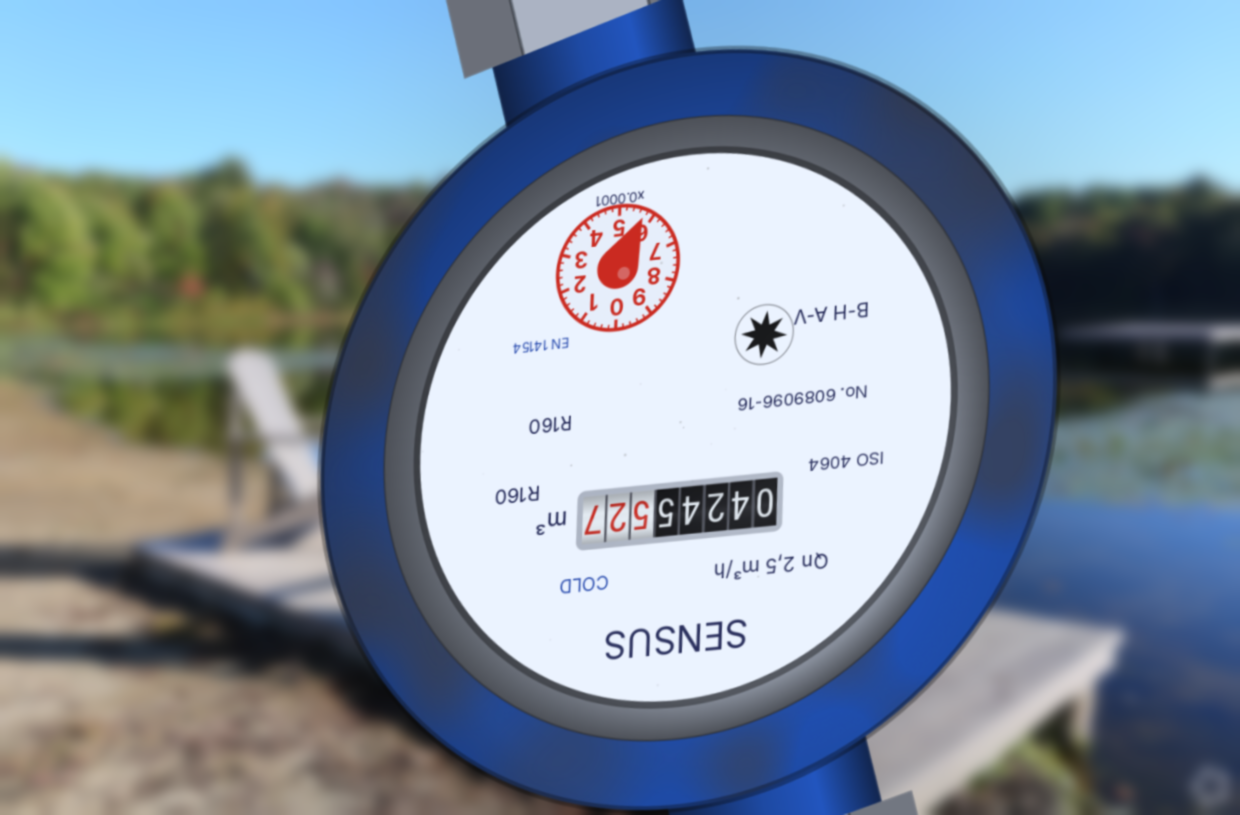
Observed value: 4245.5275 m³
